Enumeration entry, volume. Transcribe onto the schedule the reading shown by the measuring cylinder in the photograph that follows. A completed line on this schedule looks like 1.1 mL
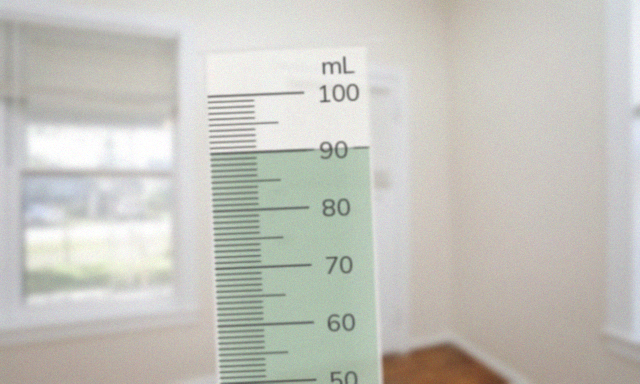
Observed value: 90 mL
